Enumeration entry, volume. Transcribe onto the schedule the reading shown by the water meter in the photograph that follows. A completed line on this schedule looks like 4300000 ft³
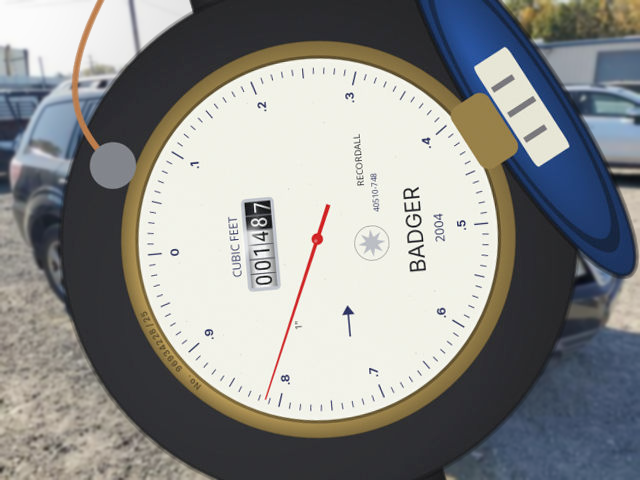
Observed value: 1486.81 ft³
